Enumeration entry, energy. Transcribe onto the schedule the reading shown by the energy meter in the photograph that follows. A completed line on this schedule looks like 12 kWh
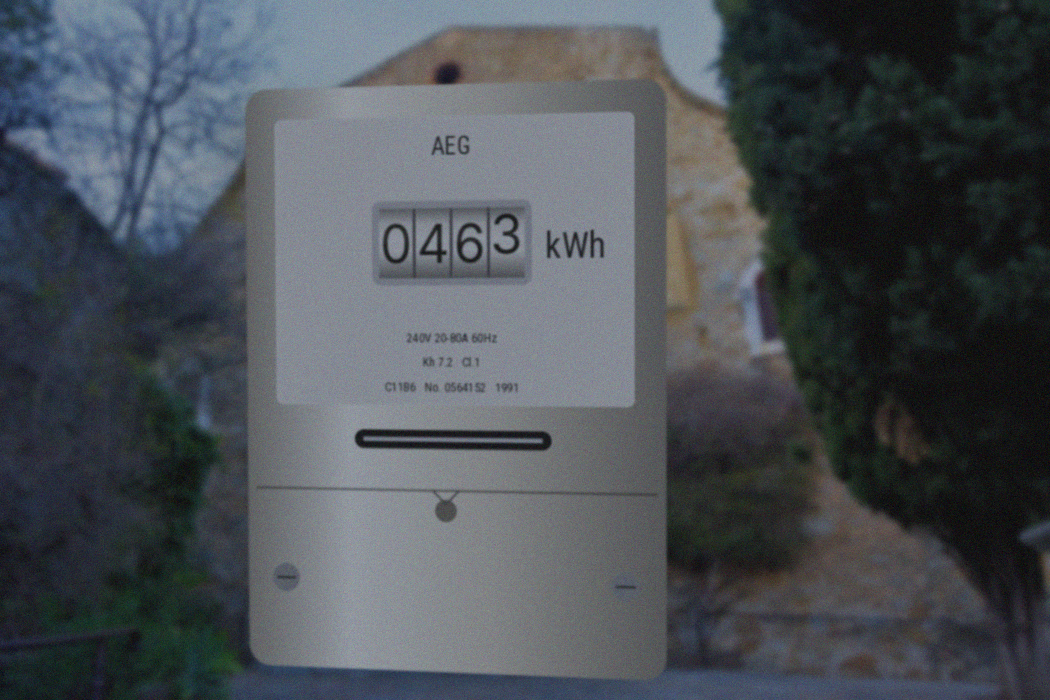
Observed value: 463 kWh
